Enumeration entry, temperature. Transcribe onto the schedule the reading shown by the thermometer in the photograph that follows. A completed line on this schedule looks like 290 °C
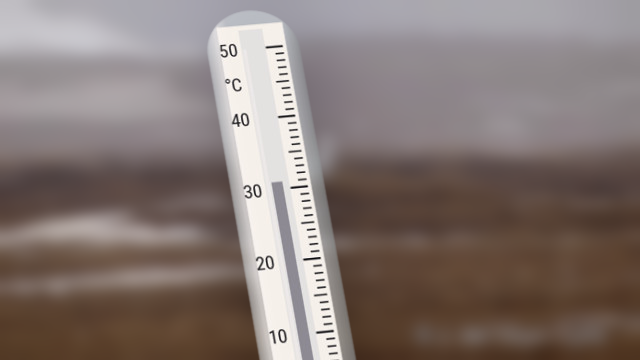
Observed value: 31 °C
